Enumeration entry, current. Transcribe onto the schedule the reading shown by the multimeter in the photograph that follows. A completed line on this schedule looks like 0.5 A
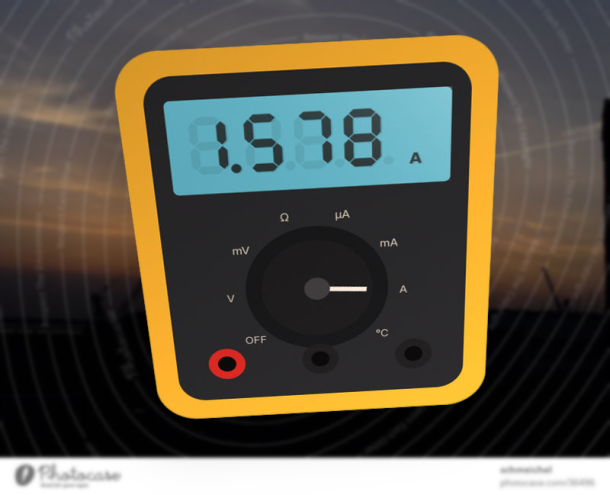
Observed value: 1.578 A
